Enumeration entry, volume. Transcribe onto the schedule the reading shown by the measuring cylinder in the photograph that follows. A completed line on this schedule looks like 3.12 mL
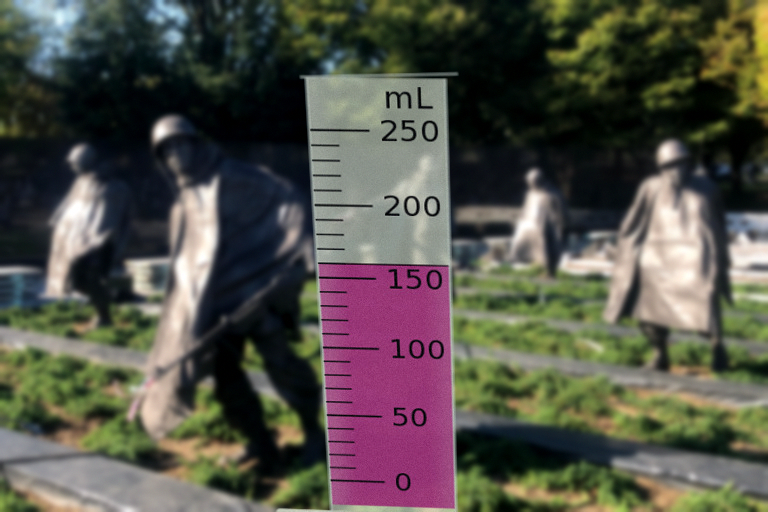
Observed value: 160 mL
